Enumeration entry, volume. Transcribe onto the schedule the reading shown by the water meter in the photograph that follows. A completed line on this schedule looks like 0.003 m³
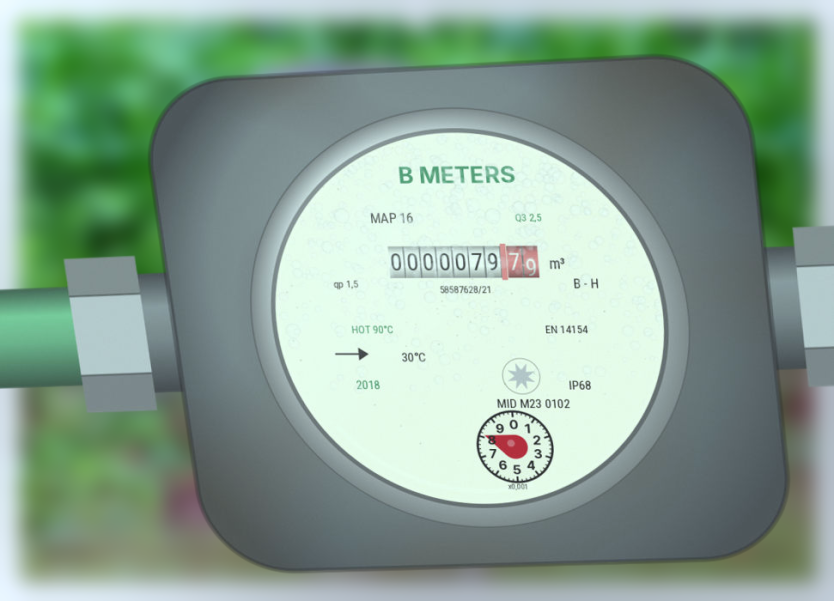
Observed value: 79.788 m³
